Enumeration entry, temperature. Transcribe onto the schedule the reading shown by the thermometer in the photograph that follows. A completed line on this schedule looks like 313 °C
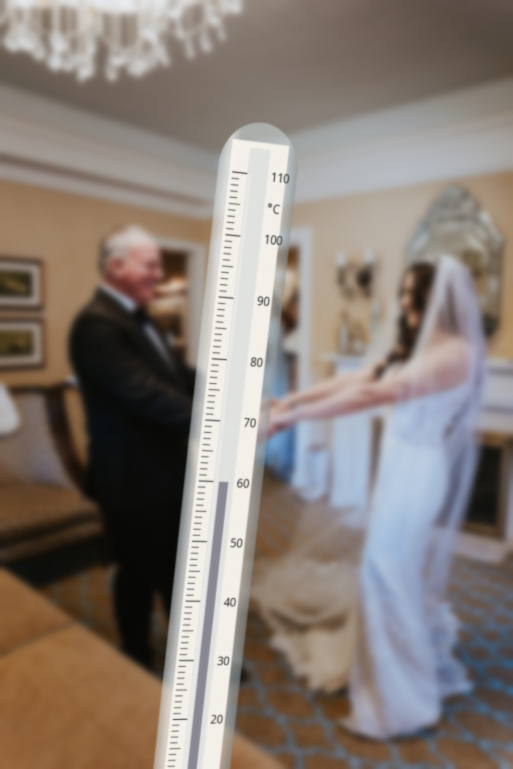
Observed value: 60 °C
